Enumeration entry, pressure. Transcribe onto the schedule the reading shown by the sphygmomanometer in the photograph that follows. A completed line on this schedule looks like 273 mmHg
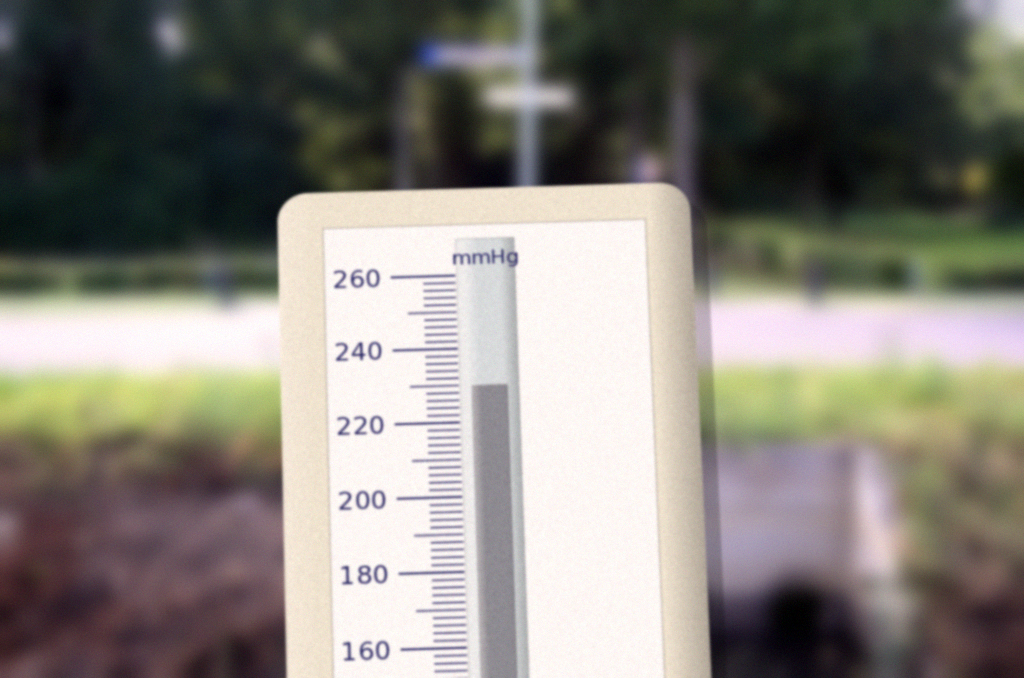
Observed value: 230 mmHg
